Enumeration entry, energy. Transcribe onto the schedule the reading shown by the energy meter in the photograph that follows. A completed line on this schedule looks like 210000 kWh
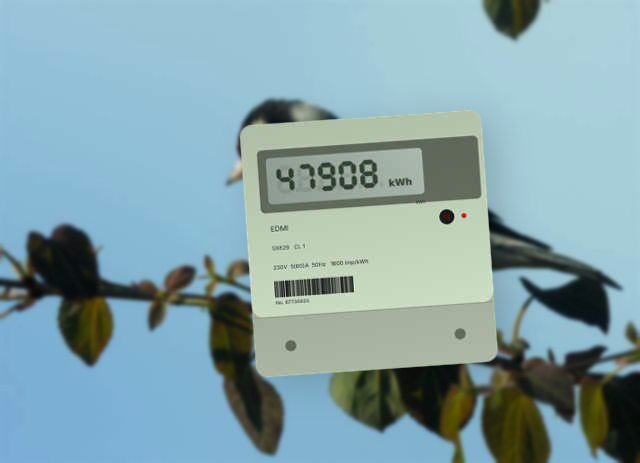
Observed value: 47908 kWh
